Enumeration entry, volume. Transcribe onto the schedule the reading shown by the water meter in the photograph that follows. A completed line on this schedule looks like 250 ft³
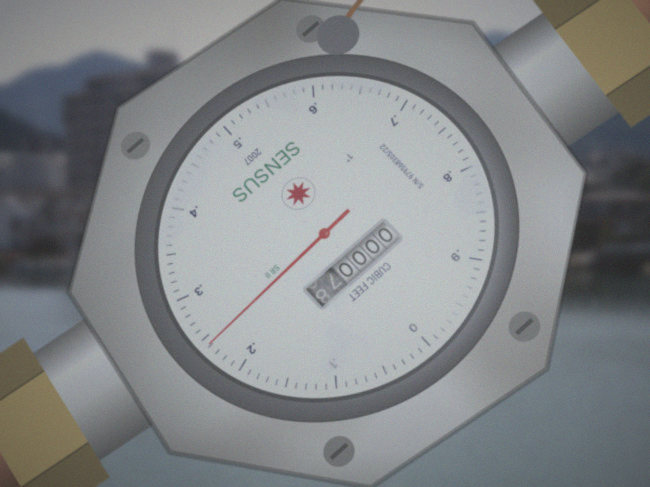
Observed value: 78.24 ft³
